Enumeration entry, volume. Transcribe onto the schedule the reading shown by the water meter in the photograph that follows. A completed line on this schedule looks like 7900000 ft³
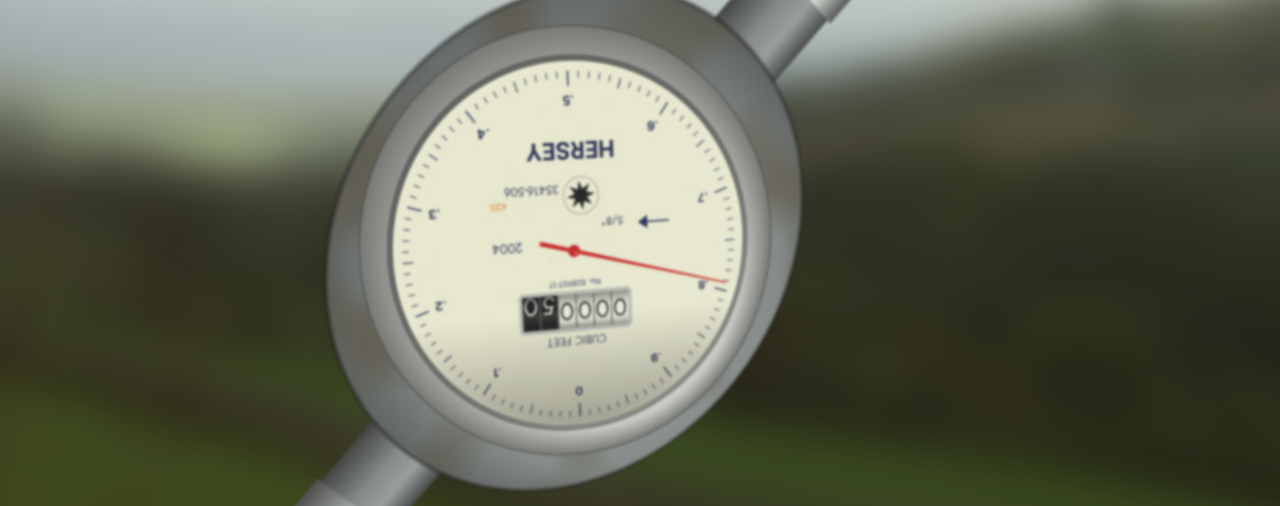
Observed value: 49.79 ft³
